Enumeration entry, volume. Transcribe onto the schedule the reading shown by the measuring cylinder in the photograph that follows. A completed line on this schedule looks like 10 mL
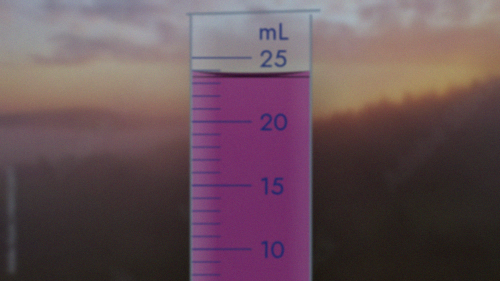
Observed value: 23.5 mL
